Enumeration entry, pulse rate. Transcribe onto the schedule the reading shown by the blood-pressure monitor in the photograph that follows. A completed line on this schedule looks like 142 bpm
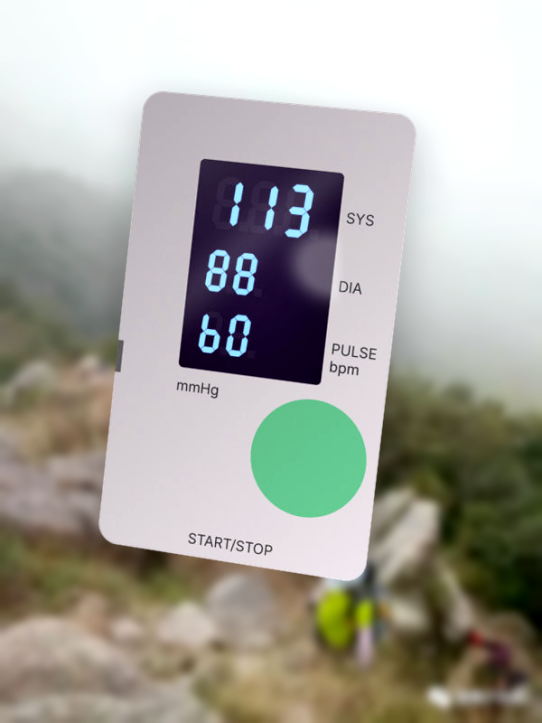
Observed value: 60 bpm
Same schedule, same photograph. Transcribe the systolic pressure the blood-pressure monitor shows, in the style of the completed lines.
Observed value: 113 mmHg
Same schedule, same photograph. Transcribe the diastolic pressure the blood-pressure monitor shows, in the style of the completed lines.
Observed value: 88 mmHg
